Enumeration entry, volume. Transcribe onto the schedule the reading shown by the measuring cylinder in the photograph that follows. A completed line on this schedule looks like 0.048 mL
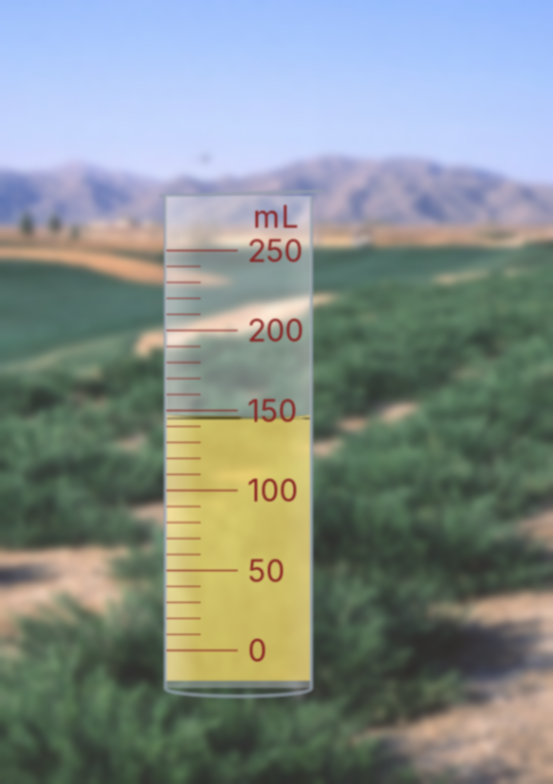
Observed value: 145 mL
